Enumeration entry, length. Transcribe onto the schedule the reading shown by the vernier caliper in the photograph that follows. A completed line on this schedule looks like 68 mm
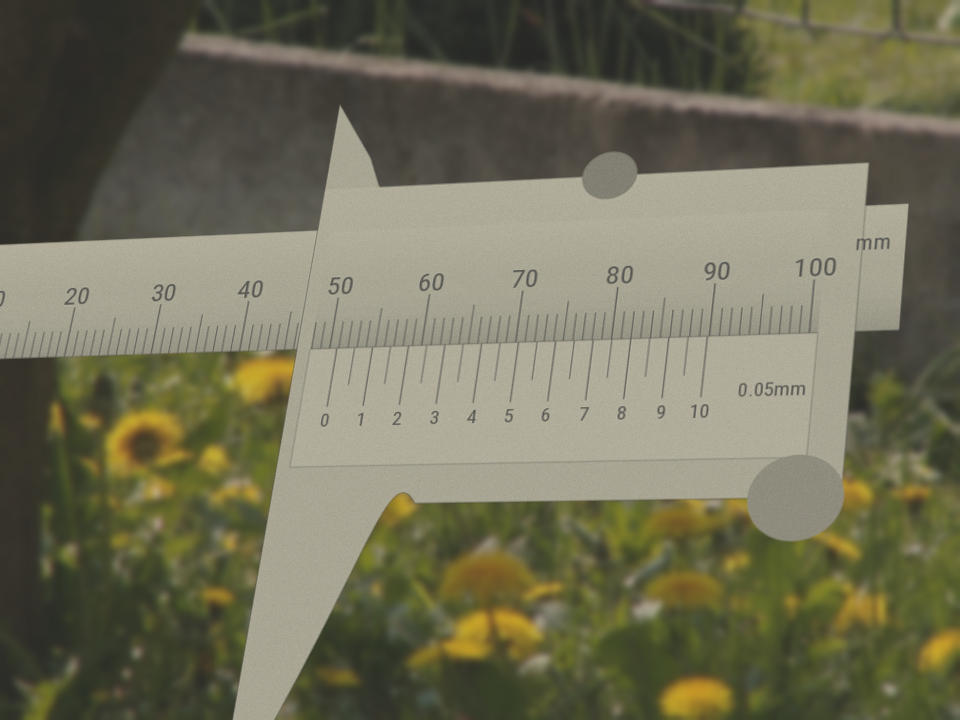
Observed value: 50.8 mm
